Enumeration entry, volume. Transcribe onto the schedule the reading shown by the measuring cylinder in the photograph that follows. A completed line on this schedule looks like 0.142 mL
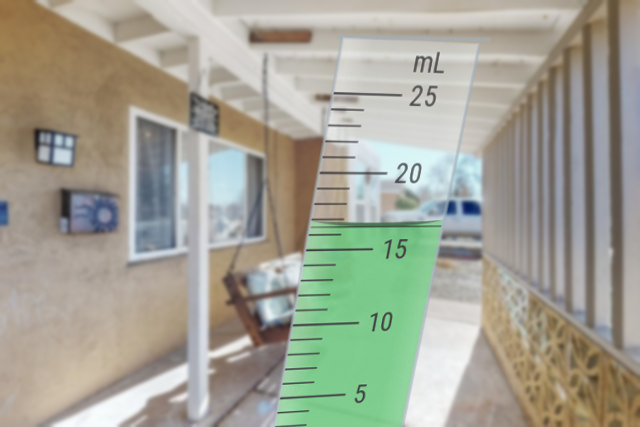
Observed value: 16.5 mL
